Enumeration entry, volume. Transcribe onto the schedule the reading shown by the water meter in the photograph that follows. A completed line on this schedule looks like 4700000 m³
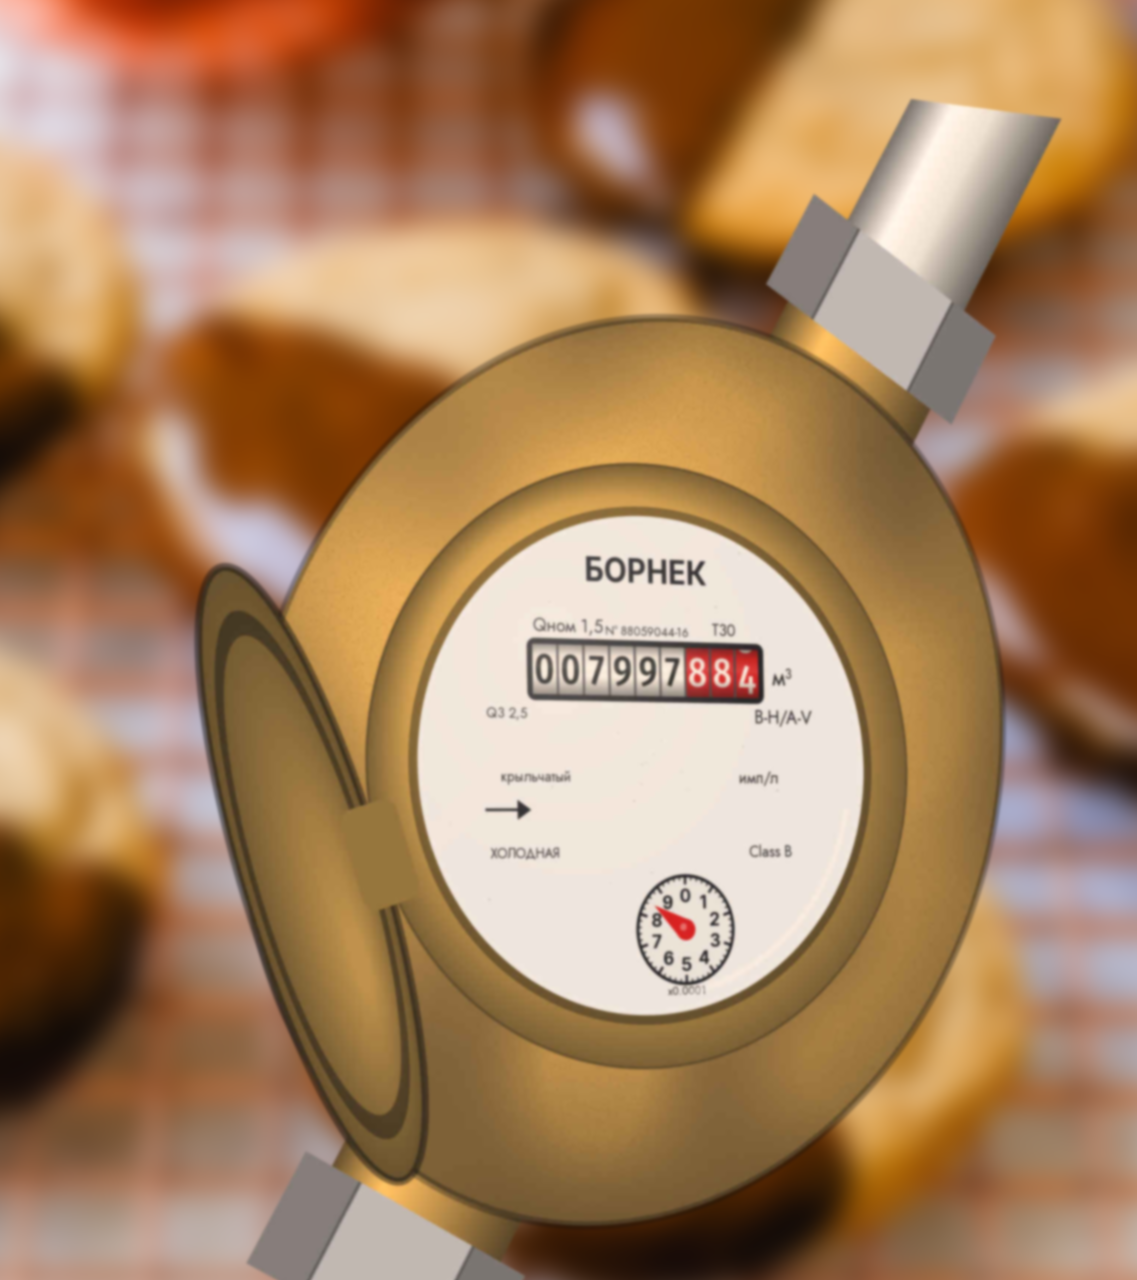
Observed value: 7997.8838 m³
